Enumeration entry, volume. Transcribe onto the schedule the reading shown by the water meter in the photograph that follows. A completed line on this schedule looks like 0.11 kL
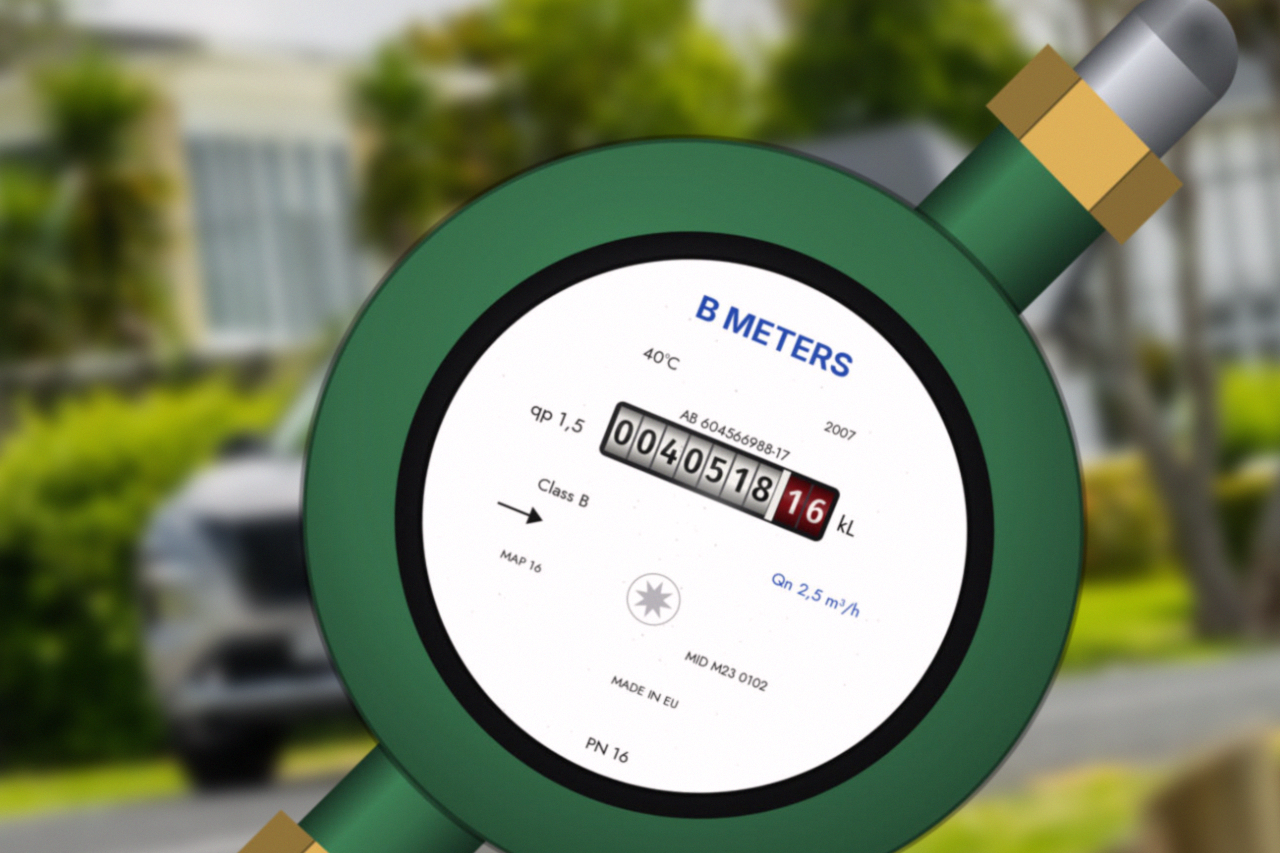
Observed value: 40518.16 kL
